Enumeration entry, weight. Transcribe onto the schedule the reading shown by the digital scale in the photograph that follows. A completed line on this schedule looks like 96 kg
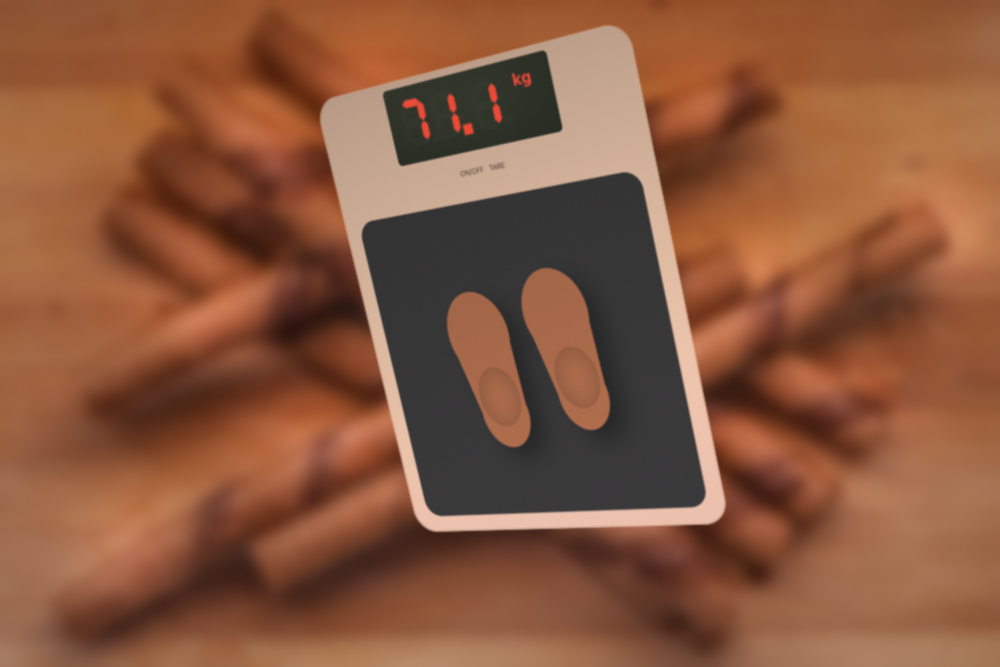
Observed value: 71.1 kg
